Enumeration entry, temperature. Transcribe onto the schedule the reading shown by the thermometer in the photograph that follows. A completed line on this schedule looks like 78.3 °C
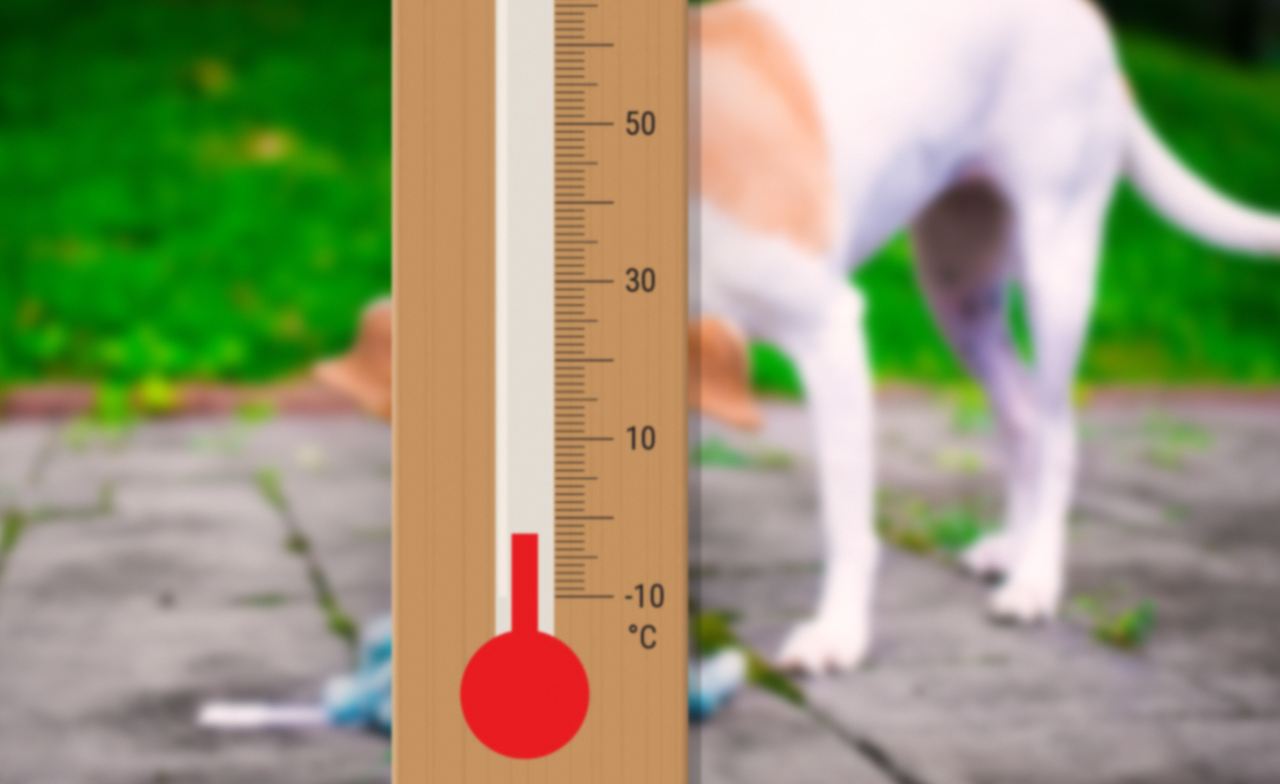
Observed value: -2 °C
